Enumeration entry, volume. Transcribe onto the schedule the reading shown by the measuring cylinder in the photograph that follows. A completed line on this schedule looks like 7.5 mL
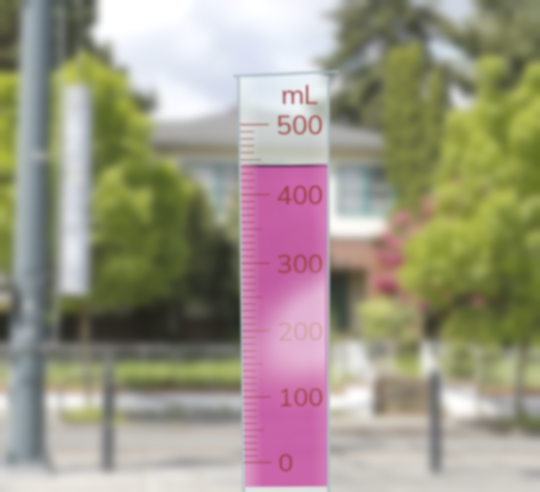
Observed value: 440 mL
